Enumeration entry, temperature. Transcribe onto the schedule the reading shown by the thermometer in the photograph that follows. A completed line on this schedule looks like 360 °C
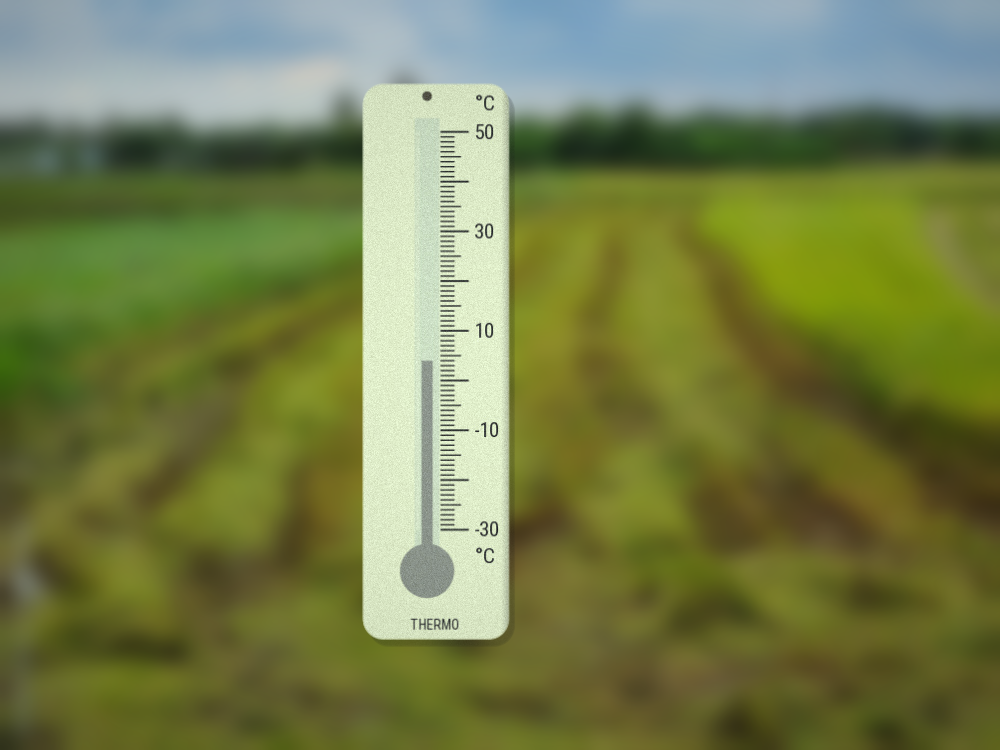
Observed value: 4 °C
